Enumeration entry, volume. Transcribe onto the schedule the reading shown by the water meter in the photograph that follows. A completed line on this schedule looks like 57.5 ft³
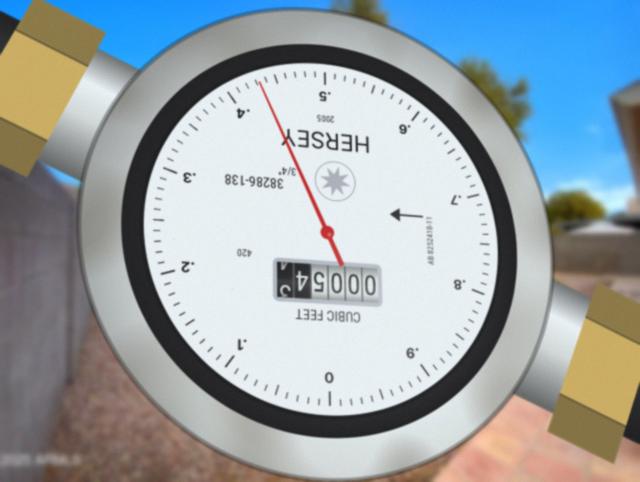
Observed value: 543.43 ft³
